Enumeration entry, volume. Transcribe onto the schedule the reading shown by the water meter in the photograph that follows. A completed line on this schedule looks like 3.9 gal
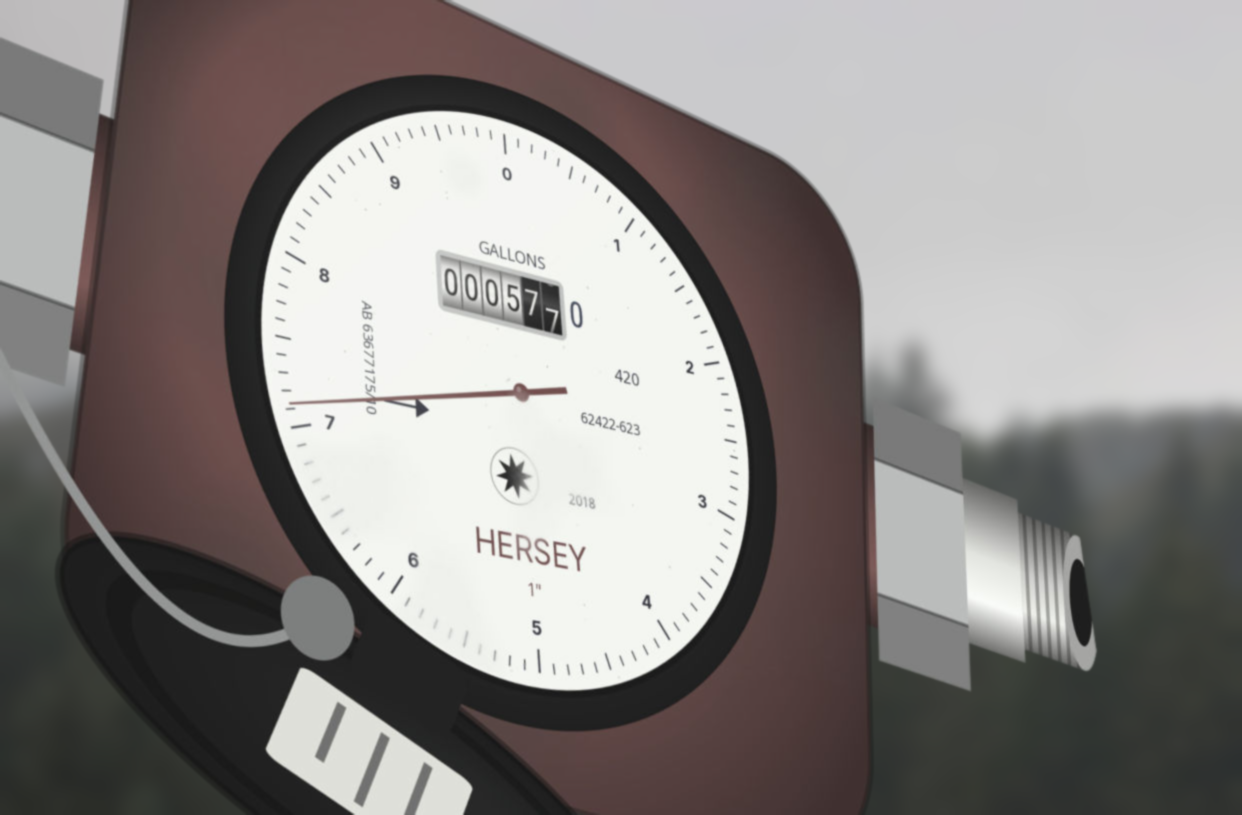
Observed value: 5767.1 gal
